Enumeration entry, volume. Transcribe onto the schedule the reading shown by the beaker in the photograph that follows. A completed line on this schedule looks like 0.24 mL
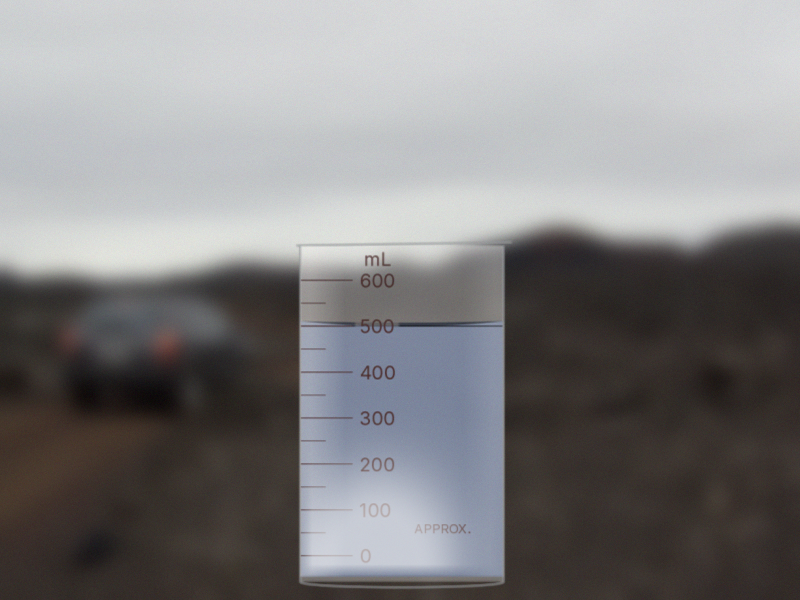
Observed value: 500 mL
